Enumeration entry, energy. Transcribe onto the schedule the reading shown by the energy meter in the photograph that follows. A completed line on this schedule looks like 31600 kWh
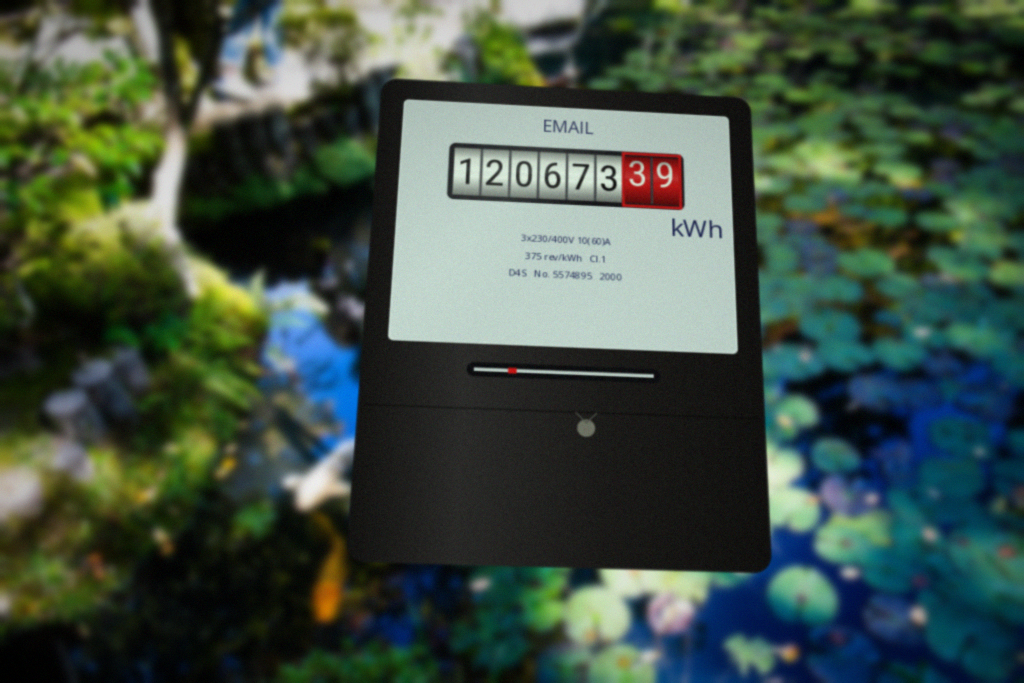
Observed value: 120673.39 kWh
